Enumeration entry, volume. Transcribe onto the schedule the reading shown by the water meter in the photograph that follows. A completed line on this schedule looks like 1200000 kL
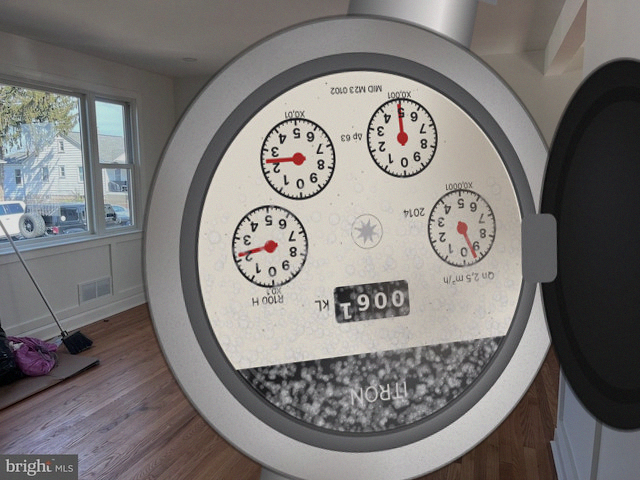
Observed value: 61.2249 kL
